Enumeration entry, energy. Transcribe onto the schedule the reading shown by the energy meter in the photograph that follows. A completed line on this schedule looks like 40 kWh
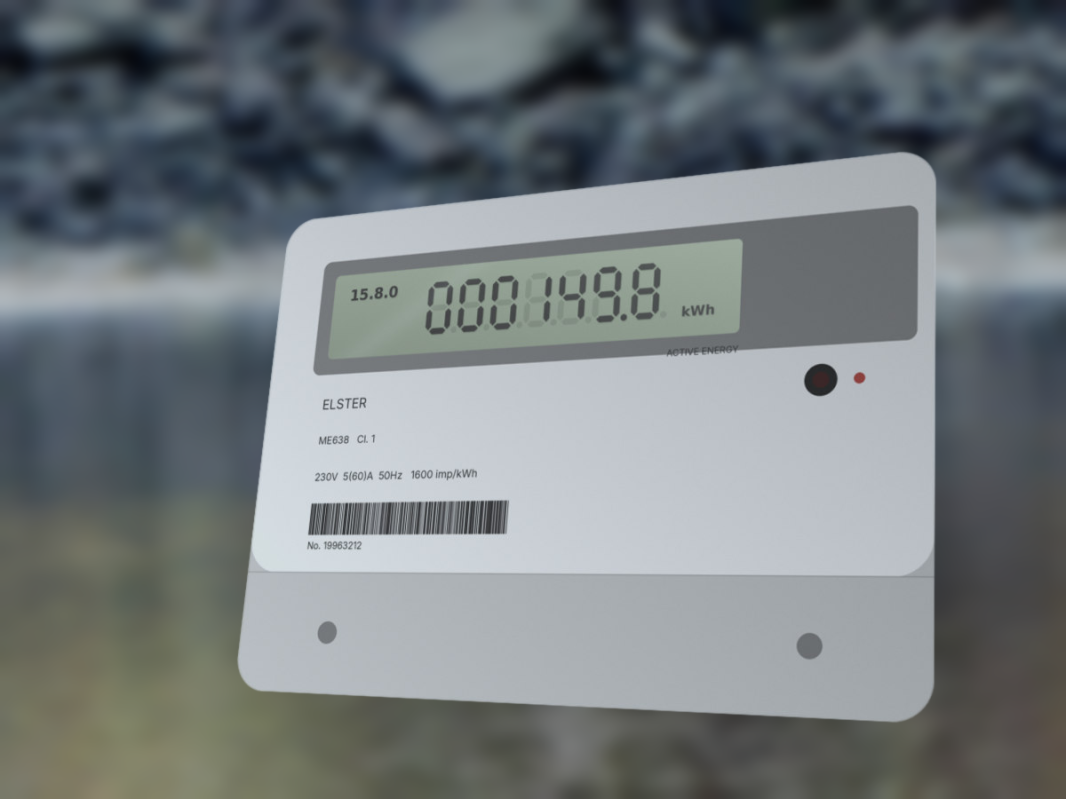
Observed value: 149.8 kWh
